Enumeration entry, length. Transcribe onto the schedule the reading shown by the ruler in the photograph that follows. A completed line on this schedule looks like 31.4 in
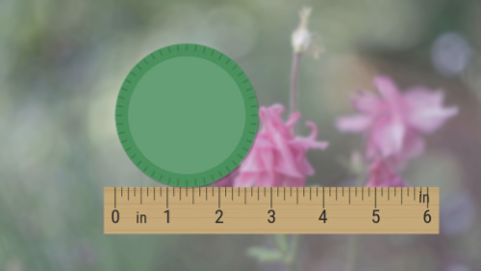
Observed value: 2.75 in
